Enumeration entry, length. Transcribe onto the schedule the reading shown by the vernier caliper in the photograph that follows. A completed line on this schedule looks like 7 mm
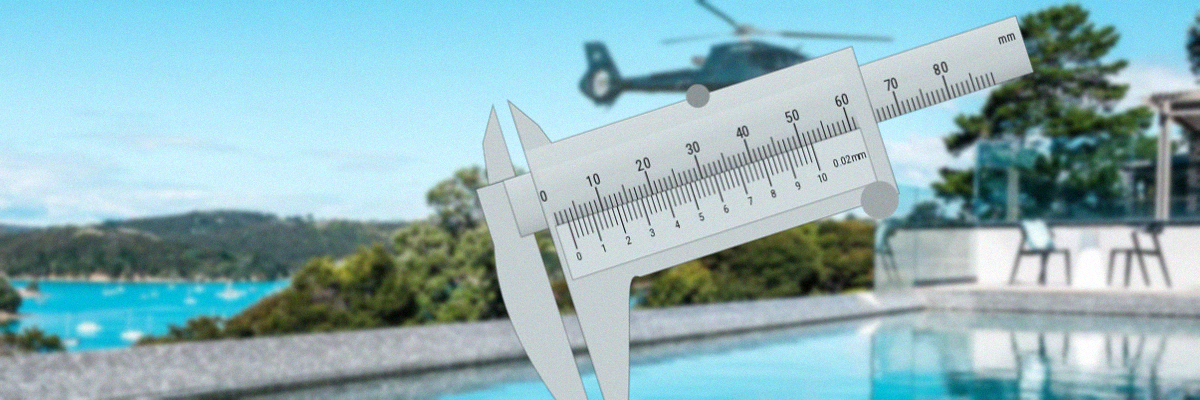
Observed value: 3.0 mm
